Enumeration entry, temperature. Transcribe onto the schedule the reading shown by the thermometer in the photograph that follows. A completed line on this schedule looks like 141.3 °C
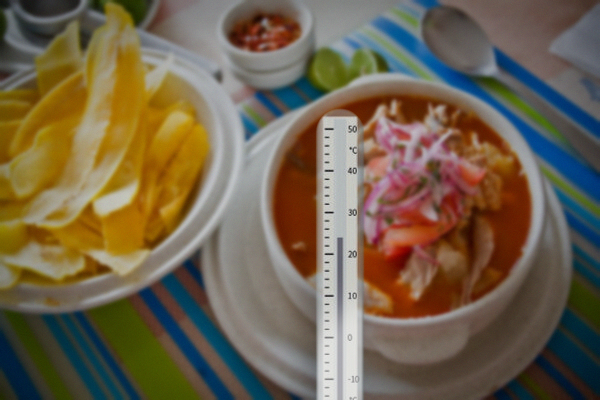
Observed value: 24 °C
